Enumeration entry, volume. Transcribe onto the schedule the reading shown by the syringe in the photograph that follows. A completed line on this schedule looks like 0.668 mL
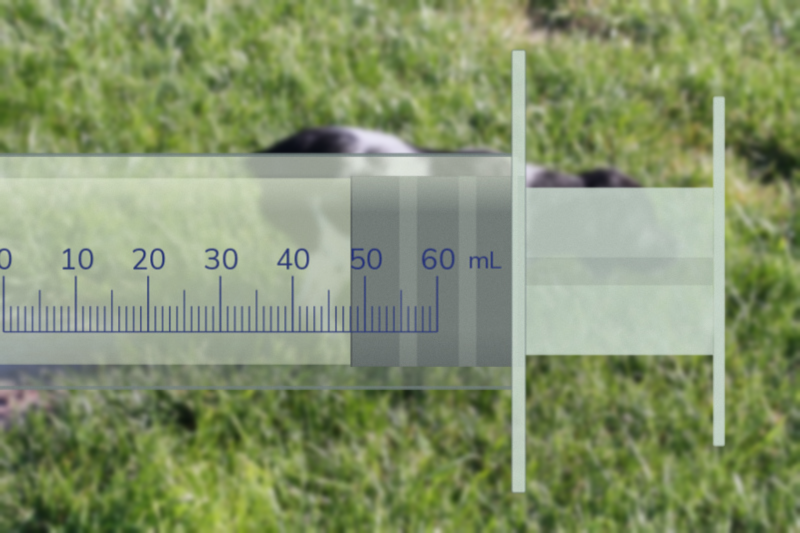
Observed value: 48 mL
